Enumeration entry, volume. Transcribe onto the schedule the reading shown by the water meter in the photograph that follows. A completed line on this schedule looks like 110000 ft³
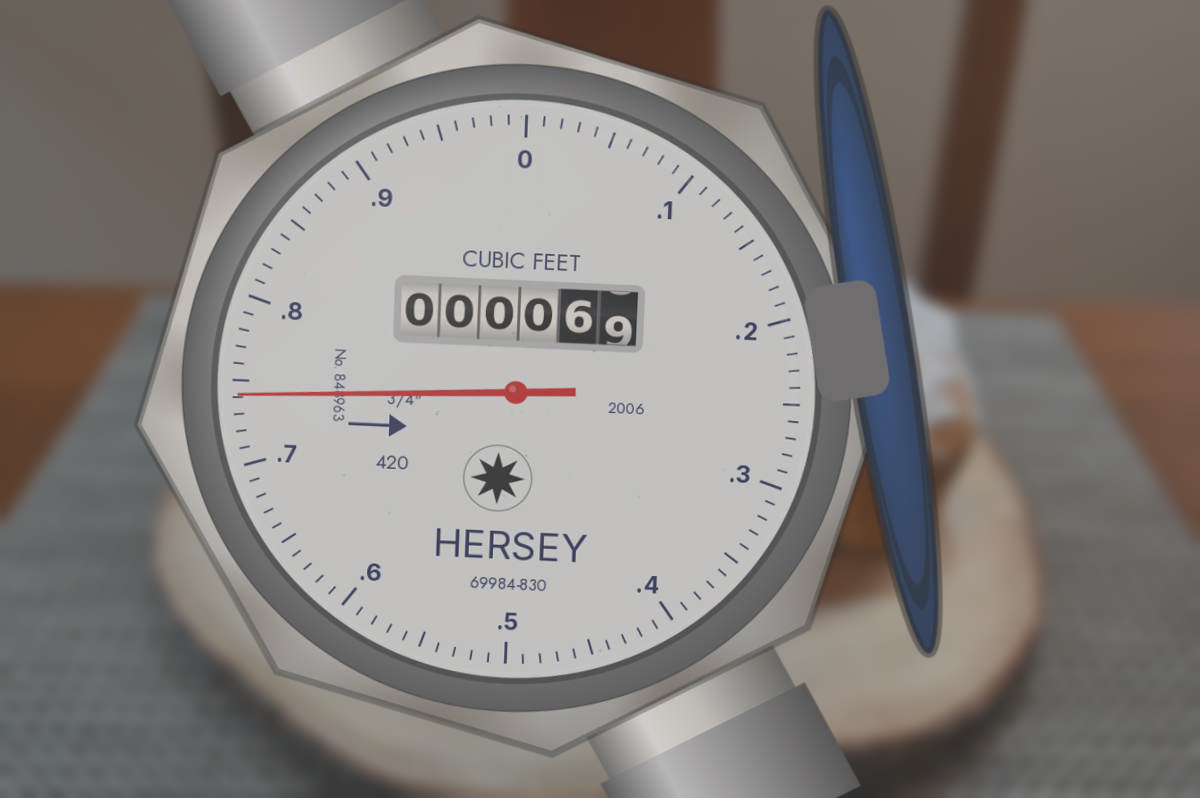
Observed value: 68.74 ft³
